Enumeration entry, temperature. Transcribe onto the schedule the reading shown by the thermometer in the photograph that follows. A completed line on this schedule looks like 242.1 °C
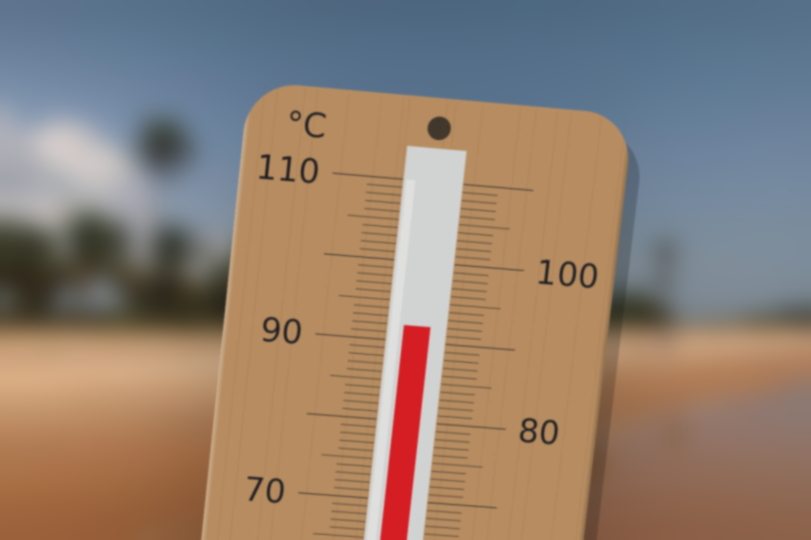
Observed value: 92 °C
